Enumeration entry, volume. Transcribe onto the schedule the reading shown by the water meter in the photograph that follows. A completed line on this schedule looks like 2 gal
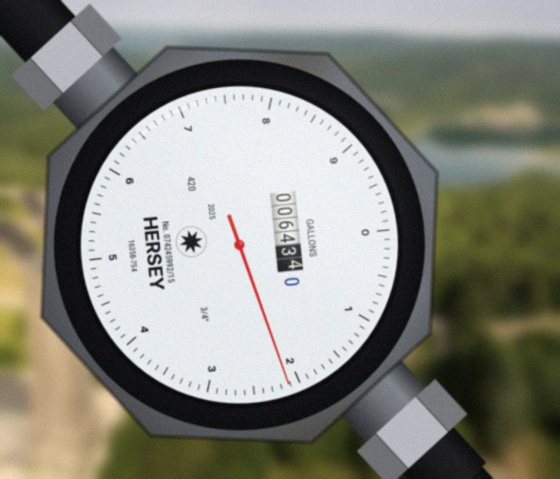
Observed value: 64342.1 gal
